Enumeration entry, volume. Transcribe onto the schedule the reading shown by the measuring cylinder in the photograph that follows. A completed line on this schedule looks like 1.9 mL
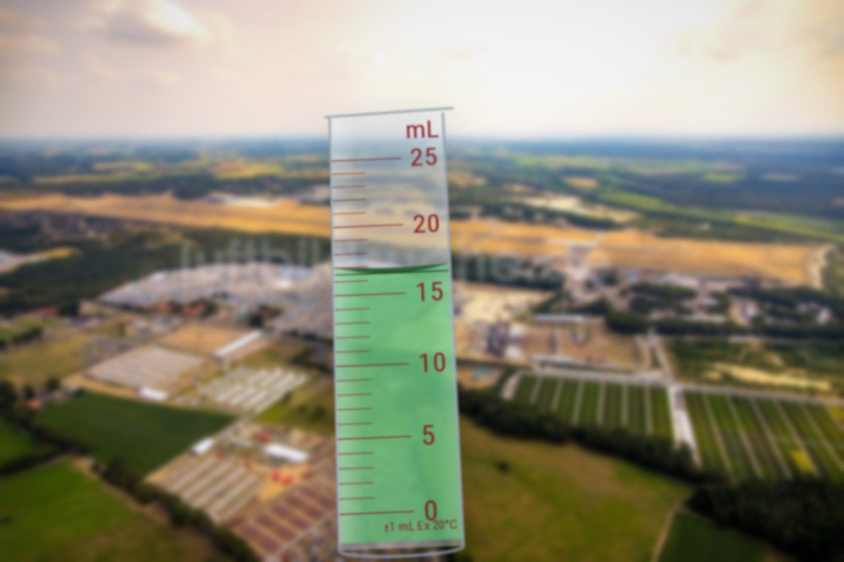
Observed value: 16.5 mL
